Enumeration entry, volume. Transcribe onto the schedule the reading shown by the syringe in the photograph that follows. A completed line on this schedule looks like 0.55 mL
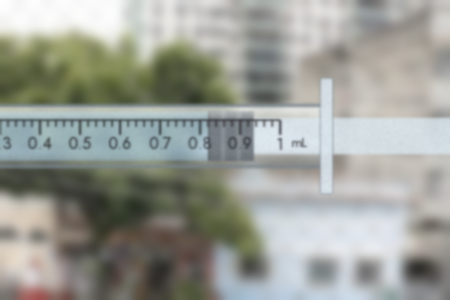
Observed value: 0.82 mL
